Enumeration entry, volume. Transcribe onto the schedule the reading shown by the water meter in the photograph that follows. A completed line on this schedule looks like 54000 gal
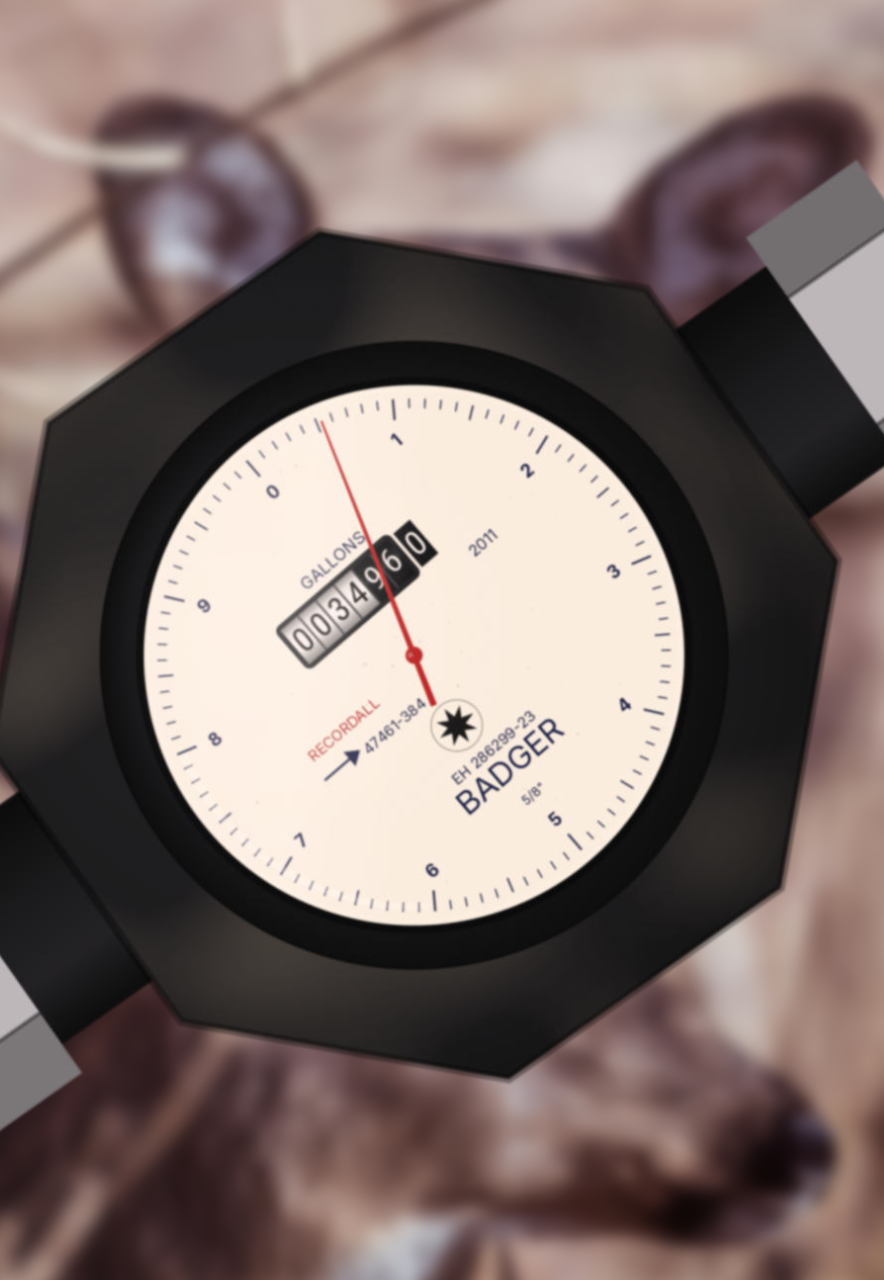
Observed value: 34960.5 gal
